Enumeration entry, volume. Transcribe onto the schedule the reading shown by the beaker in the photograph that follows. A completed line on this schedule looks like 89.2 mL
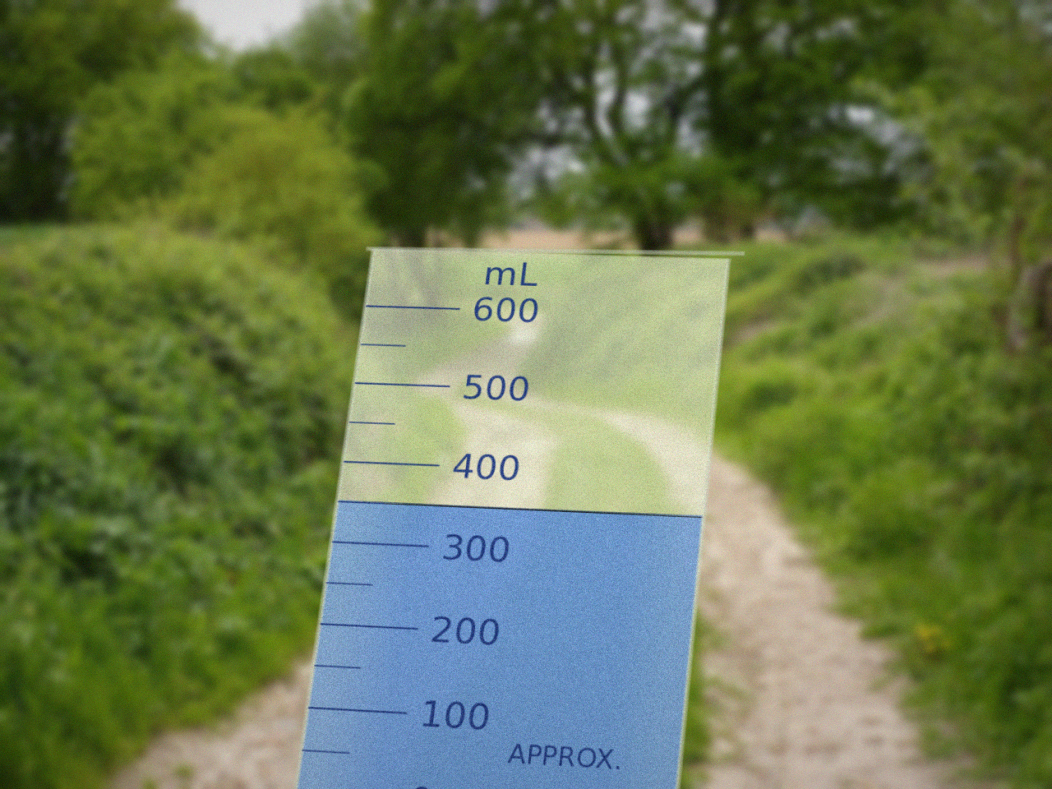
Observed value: 350 mL
